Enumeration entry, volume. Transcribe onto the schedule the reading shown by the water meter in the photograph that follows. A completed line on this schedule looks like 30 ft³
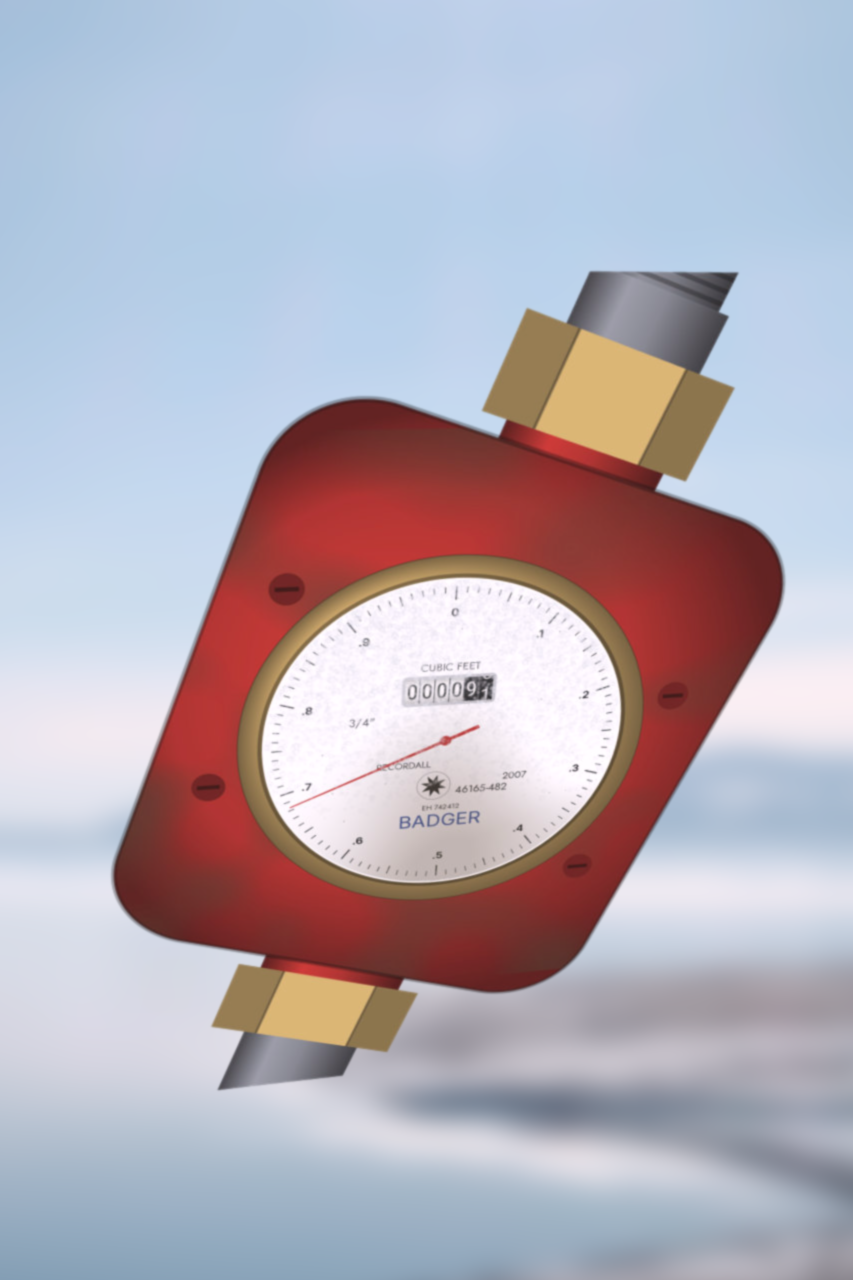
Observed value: 90.68 ft³
